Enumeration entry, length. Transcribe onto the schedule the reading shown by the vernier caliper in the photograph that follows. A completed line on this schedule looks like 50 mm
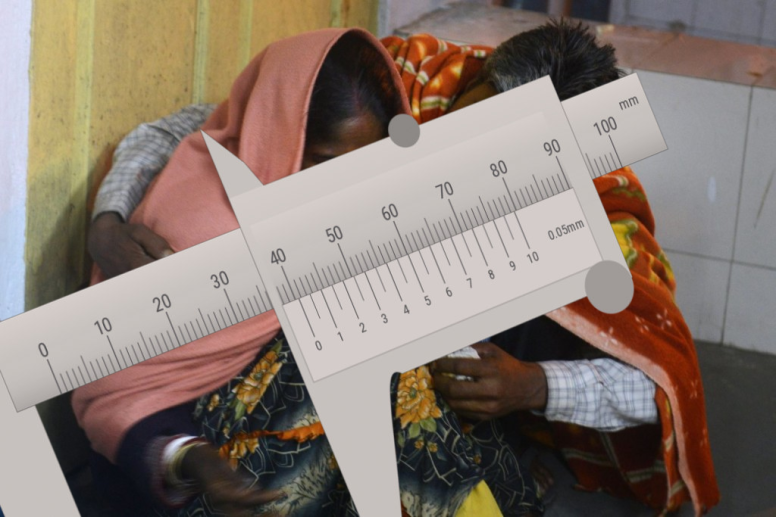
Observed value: 40.6 mm
